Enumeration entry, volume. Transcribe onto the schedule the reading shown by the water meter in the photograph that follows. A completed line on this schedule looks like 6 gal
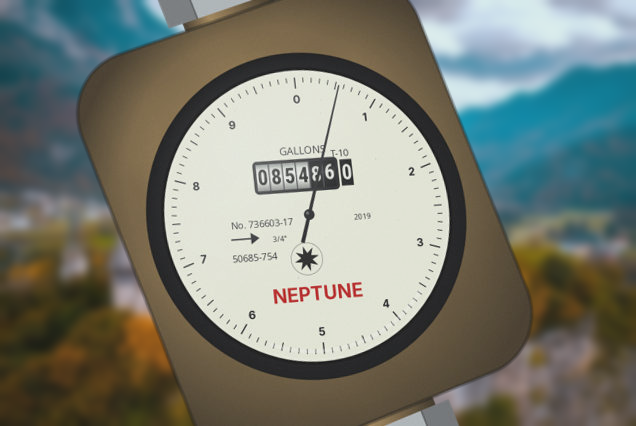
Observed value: 854860.5 gal
